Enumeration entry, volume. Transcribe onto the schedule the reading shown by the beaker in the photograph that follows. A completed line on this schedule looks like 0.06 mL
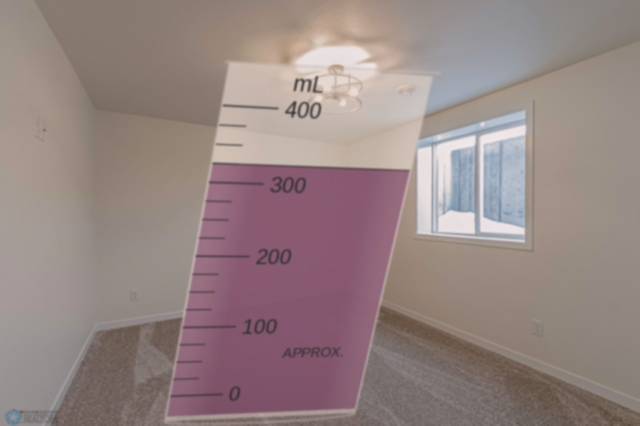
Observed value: 325 mL
